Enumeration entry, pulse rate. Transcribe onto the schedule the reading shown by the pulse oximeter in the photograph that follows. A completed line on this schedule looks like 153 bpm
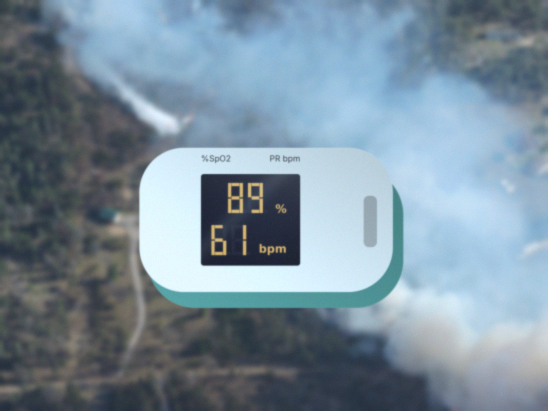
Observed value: 61 bpm
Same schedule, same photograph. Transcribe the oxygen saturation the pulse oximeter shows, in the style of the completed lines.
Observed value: 89 %
